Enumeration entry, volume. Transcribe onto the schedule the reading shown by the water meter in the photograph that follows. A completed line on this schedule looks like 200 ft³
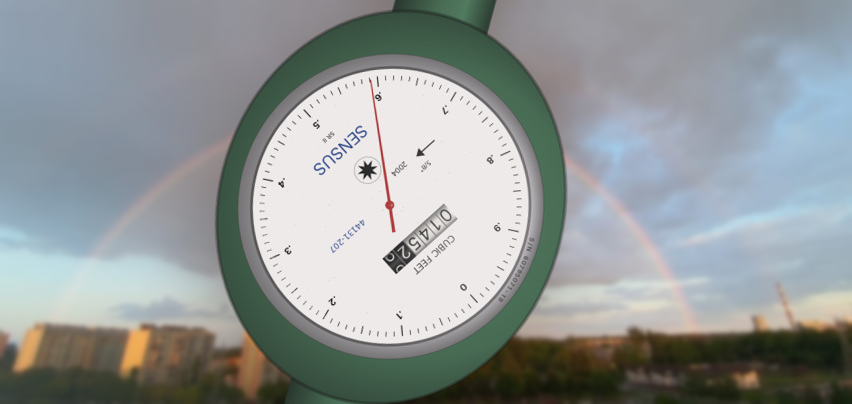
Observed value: 14528.59 ft³
